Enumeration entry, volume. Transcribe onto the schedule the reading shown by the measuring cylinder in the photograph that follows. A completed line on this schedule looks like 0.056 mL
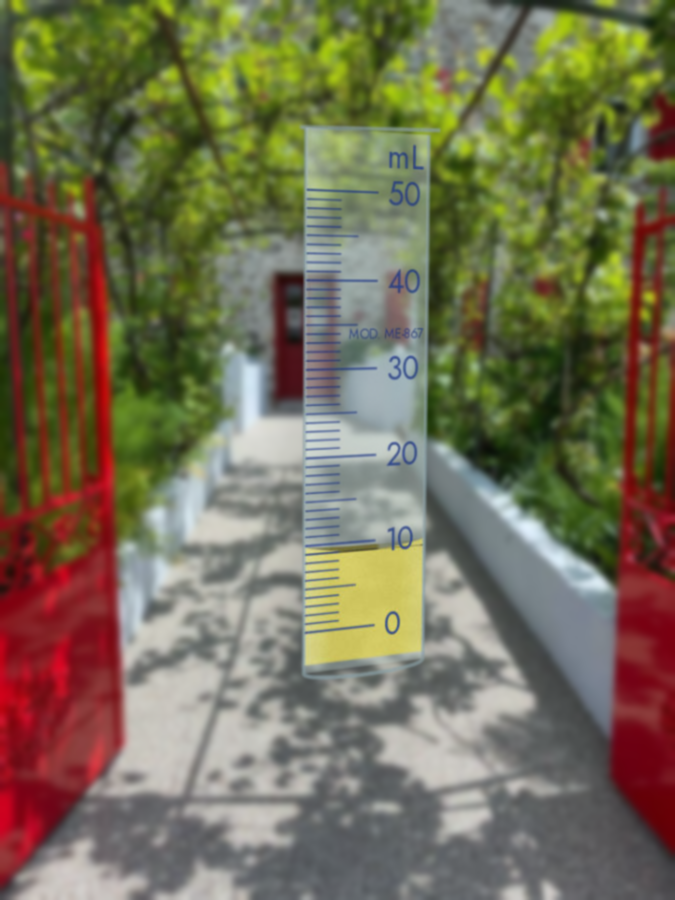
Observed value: 9 mL
